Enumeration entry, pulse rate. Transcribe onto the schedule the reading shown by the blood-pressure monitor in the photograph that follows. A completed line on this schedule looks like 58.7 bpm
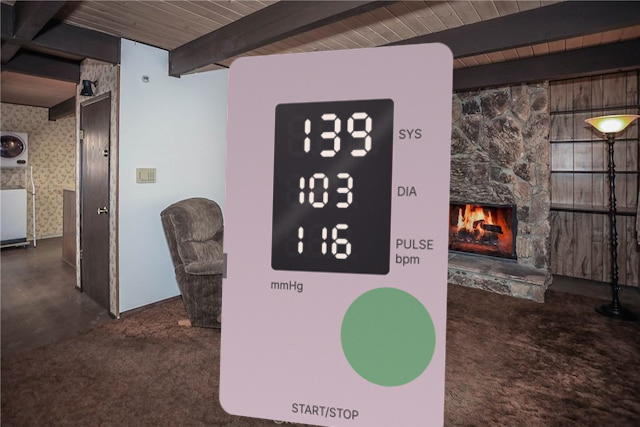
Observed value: 116 bpm
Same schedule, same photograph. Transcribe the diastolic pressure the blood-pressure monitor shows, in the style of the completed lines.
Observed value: 103 mmHg
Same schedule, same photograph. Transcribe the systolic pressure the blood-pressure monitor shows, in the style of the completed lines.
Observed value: 139 mmHg
